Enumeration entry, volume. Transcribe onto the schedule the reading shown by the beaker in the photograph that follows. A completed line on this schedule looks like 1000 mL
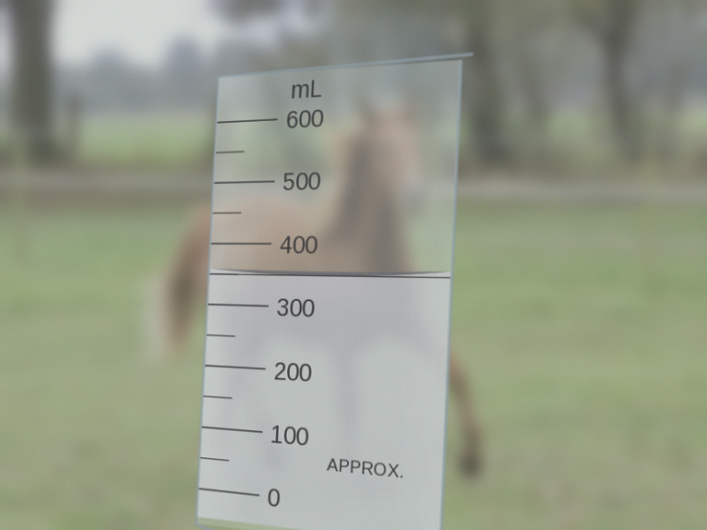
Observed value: 350 mL
